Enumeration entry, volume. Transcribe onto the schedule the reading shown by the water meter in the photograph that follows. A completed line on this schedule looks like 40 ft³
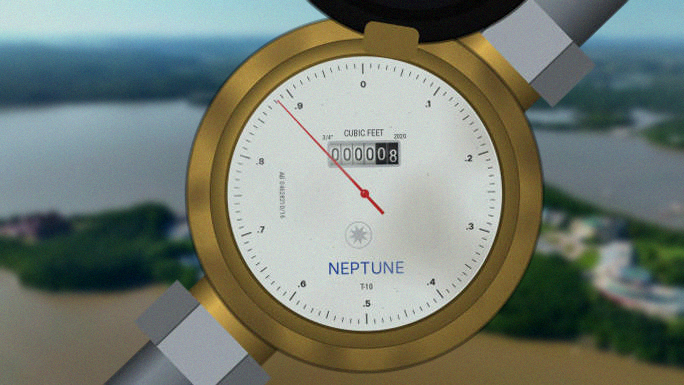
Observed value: 7.88 ft³
